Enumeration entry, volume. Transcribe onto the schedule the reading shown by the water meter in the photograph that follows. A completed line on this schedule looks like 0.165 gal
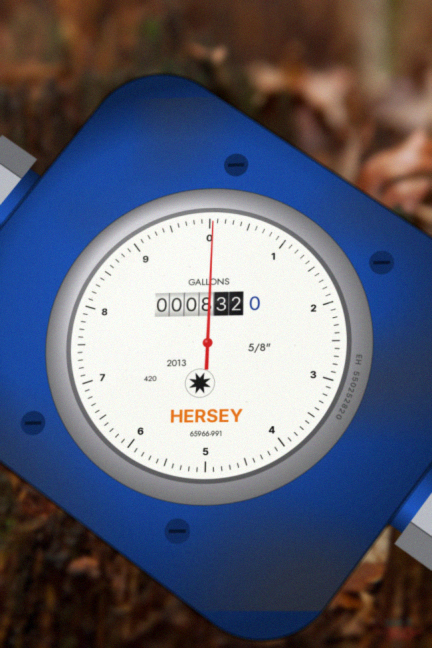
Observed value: 8320.0 gal
